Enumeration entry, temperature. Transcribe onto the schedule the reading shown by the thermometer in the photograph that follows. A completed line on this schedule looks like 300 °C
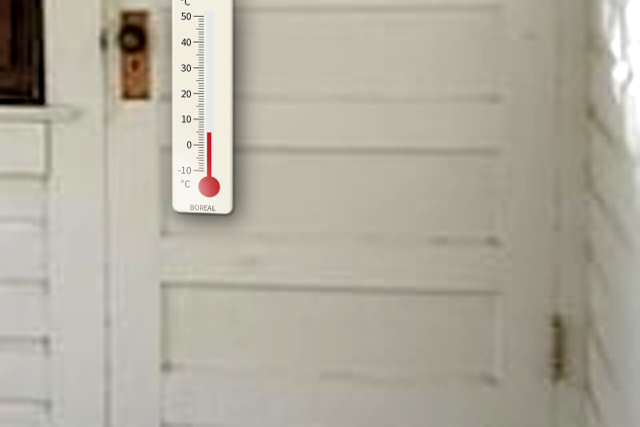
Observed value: 5 °C
